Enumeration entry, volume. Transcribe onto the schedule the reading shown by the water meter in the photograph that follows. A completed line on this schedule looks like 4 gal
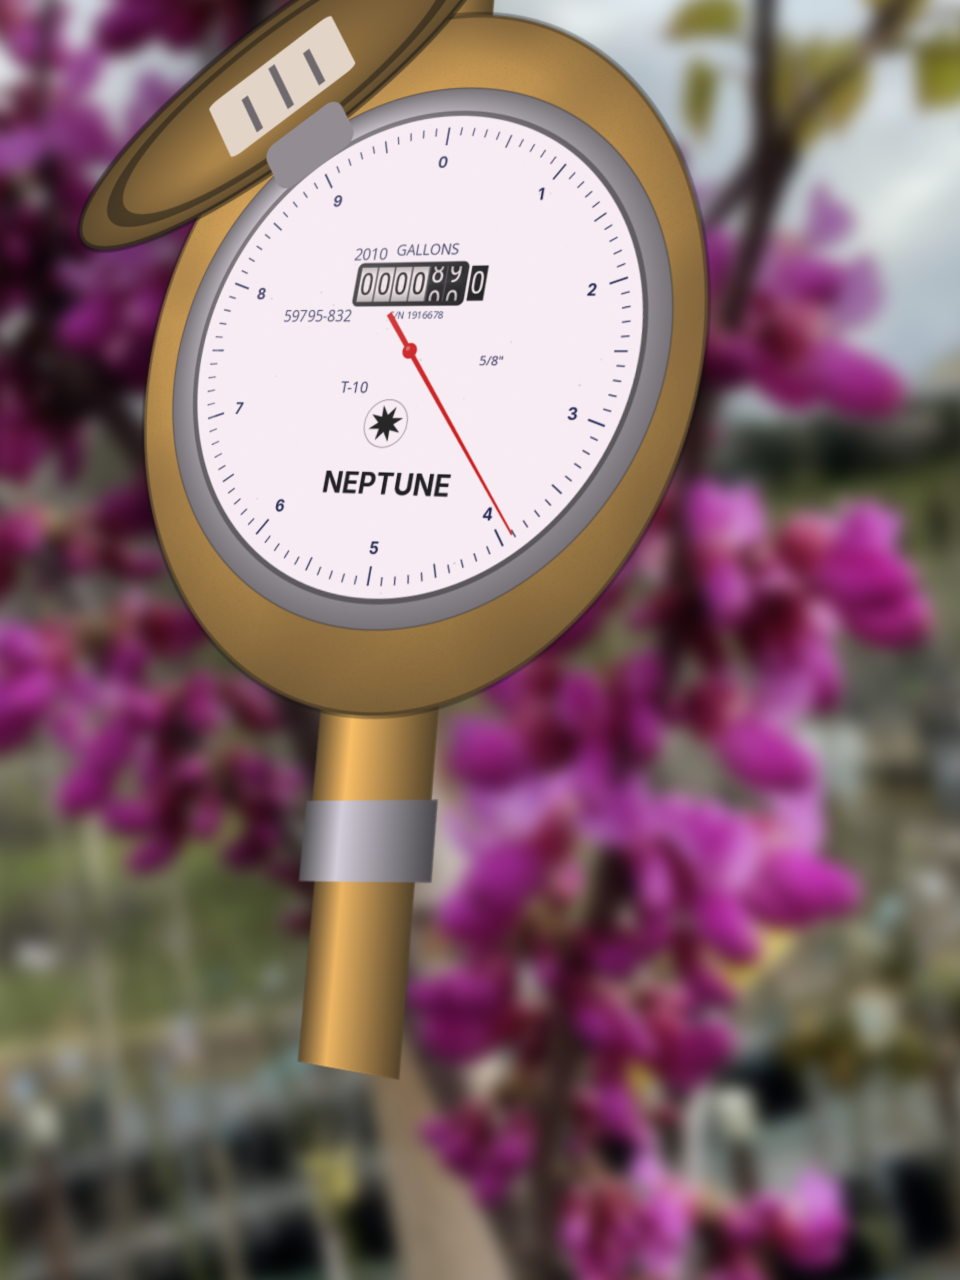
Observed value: 893.9 gal
